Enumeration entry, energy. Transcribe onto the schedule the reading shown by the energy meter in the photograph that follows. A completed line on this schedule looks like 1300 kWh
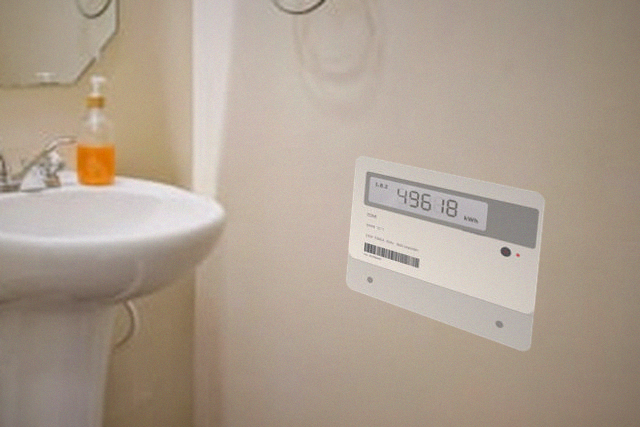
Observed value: 49618 kWh
